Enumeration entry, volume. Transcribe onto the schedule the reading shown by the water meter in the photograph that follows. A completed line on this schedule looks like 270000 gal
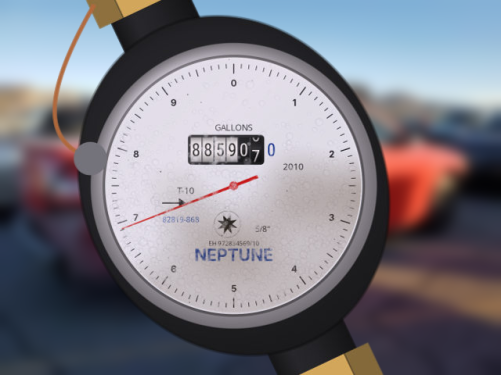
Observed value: 8859066.9 gal
